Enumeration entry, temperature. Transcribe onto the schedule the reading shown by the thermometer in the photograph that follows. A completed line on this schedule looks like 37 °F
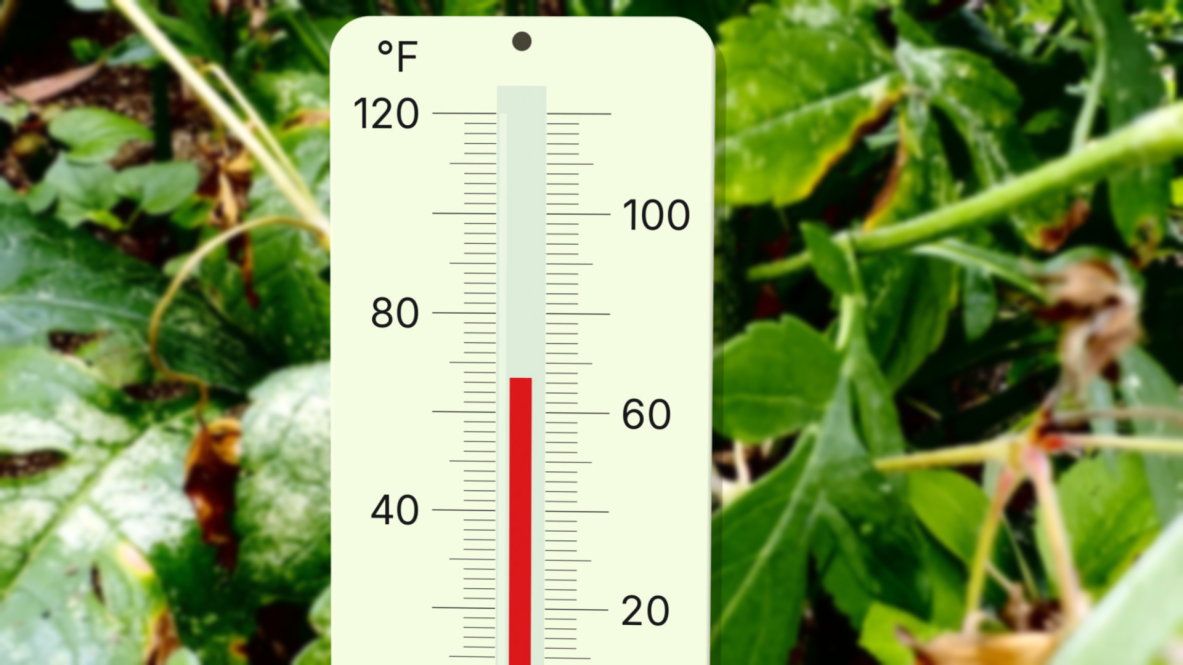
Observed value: 67 °F
